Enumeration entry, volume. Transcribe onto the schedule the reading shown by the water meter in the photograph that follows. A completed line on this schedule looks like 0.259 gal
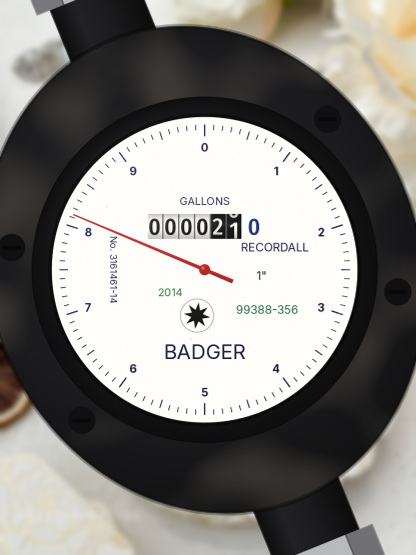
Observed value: 208.1 gal
